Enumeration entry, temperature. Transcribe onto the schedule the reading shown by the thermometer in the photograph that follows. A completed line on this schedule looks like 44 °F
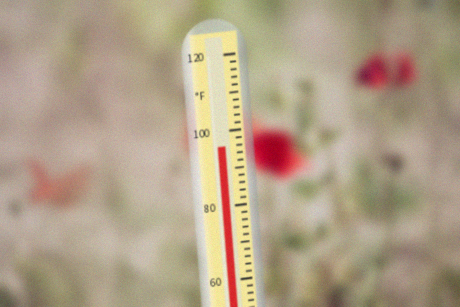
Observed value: 96 °F
